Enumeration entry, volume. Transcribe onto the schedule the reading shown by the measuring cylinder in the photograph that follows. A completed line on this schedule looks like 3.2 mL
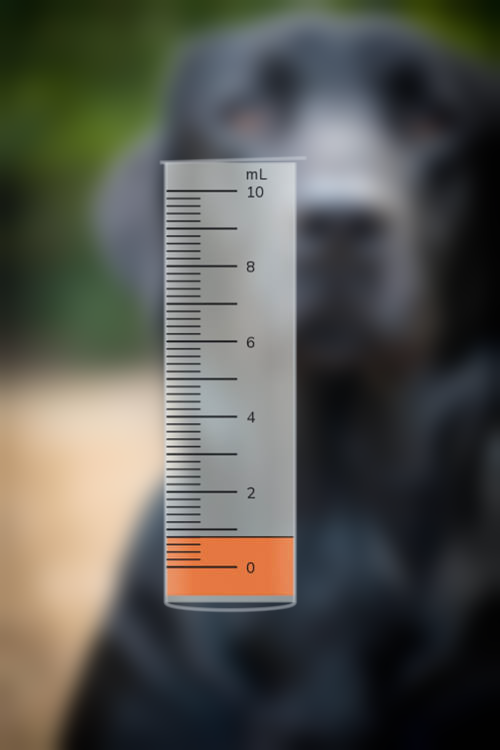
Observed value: 0.8 mL
